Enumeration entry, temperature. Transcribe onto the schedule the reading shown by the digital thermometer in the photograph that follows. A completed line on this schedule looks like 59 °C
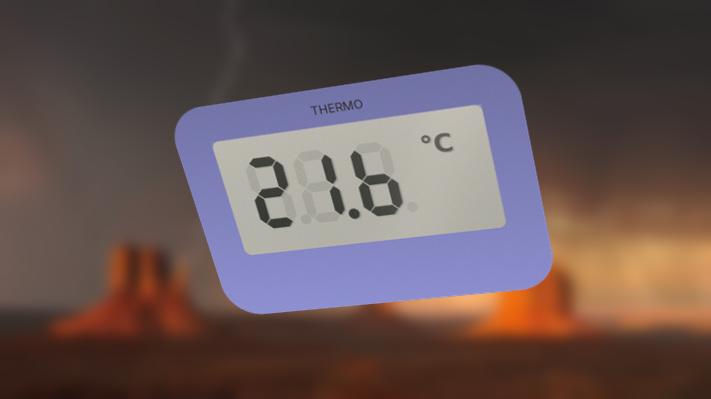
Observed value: 21.6 °C
